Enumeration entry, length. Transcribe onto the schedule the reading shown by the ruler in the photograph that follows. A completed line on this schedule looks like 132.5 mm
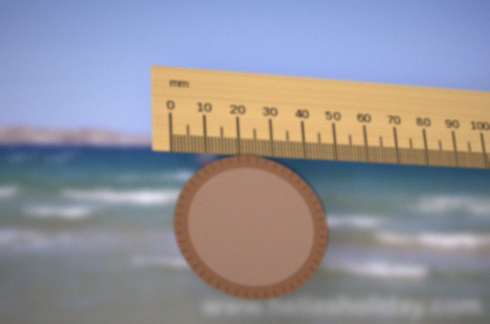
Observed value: 45 mm
